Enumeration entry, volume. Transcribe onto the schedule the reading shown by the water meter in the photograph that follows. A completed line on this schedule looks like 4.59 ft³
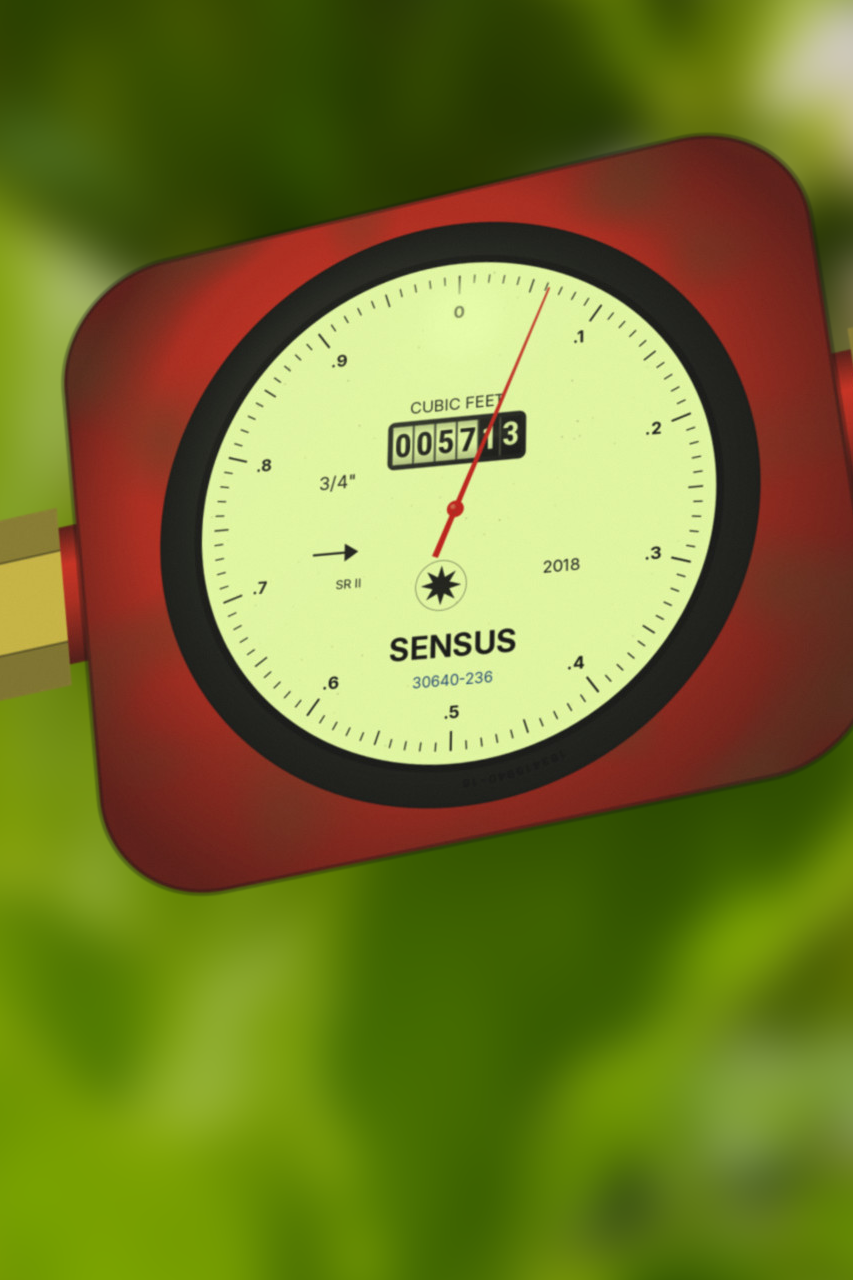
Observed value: 5713.06 ft³
